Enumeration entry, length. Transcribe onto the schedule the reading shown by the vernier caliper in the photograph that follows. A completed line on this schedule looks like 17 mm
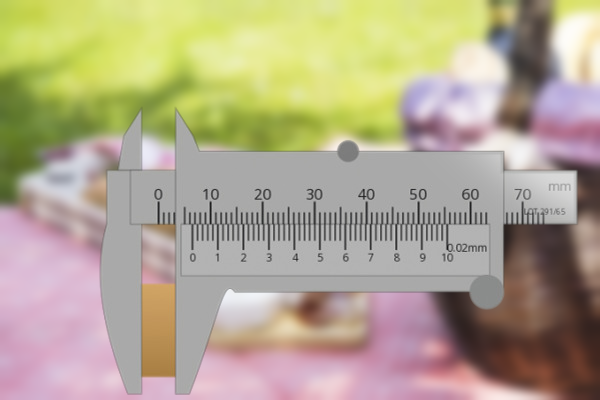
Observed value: 6.5 mm
